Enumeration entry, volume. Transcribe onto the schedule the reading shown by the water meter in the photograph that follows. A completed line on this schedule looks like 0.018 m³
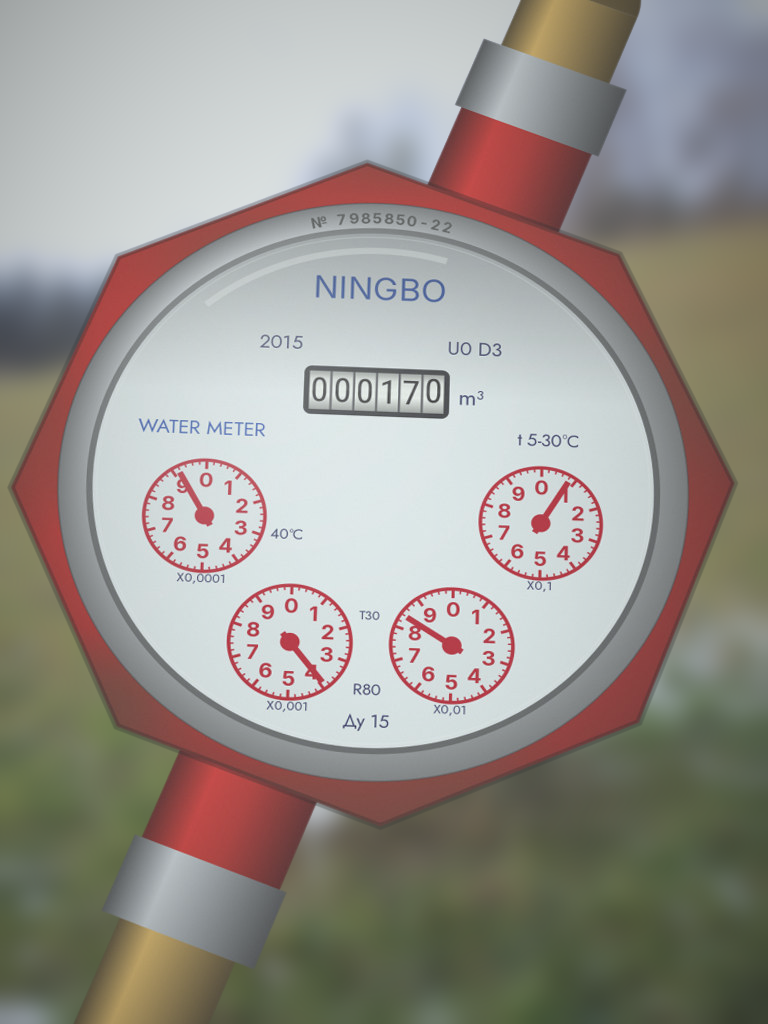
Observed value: 170.0839 m³
